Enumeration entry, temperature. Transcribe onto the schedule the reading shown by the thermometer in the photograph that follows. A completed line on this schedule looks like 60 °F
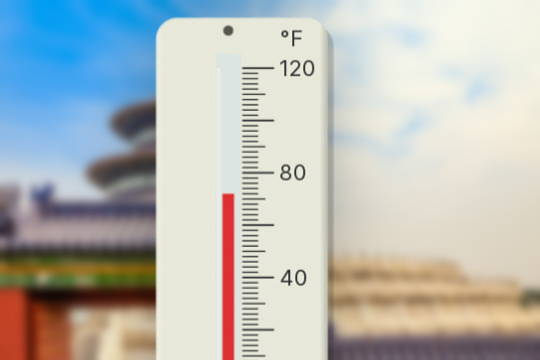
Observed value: 72 °F
